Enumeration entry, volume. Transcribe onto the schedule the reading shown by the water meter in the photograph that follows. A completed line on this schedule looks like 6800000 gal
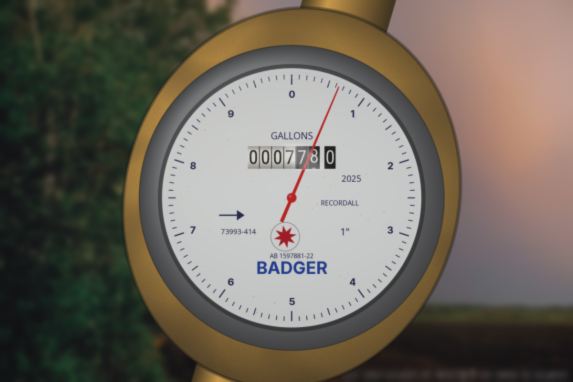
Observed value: 7780.6 gal
